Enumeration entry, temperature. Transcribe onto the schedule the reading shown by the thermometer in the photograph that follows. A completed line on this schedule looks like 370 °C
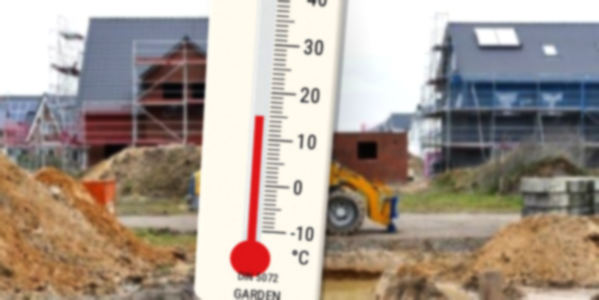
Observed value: 15 °C
